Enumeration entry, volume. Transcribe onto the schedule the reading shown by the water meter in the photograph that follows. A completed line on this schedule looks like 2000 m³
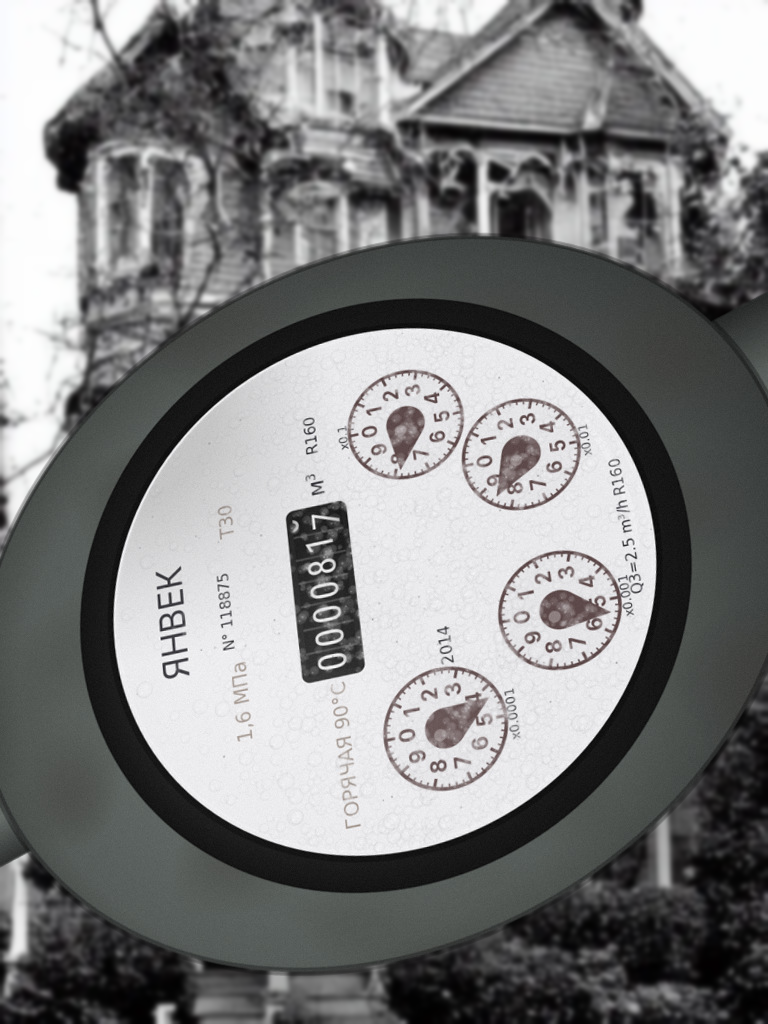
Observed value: 816.7854 m³
